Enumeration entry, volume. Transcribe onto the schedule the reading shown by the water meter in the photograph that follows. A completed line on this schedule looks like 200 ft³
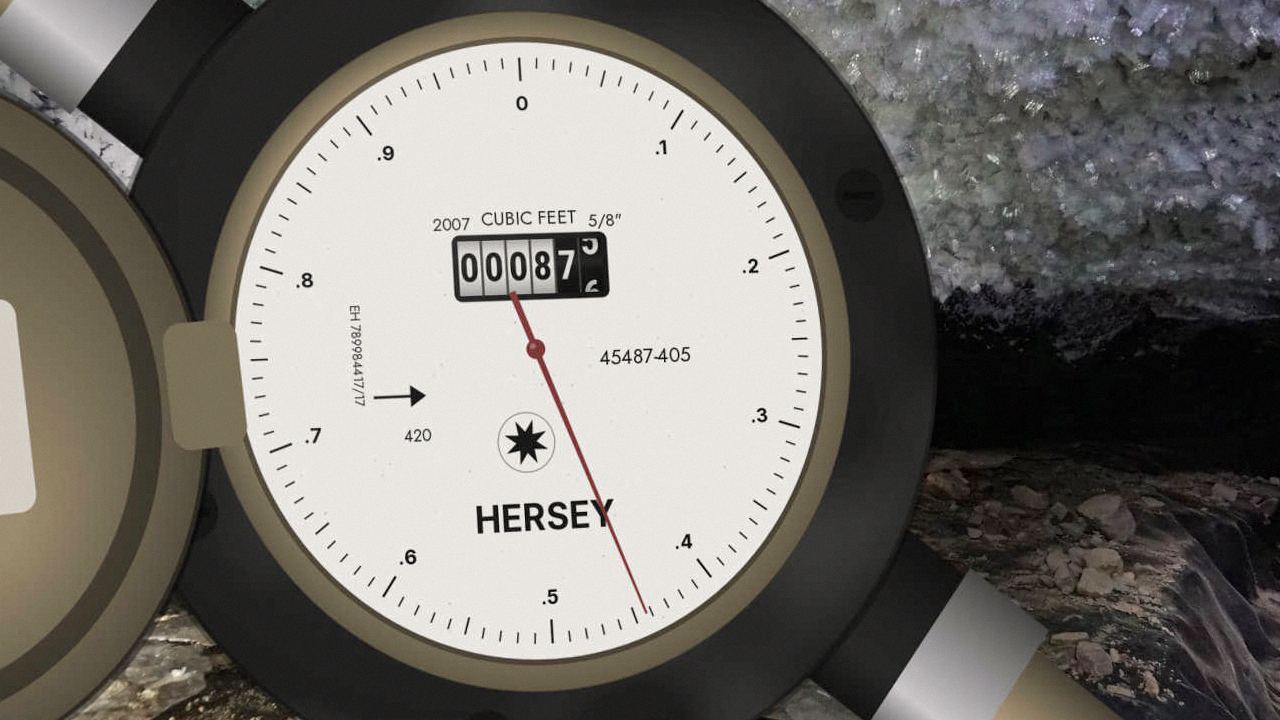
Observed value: 875.44 ft³
